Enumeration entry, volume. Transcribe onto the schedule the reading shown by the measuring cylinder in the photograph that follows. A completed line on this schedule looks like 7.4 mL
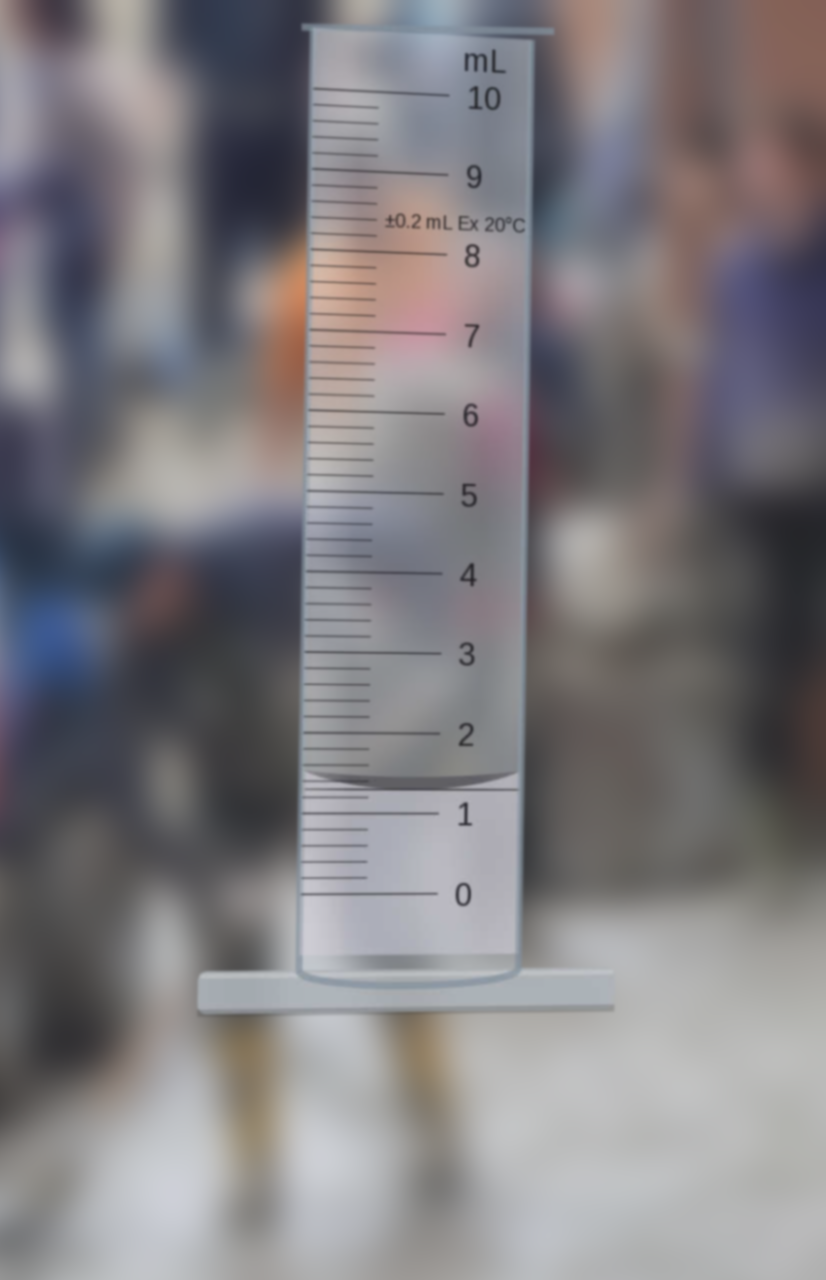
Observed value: 1.3 mL
